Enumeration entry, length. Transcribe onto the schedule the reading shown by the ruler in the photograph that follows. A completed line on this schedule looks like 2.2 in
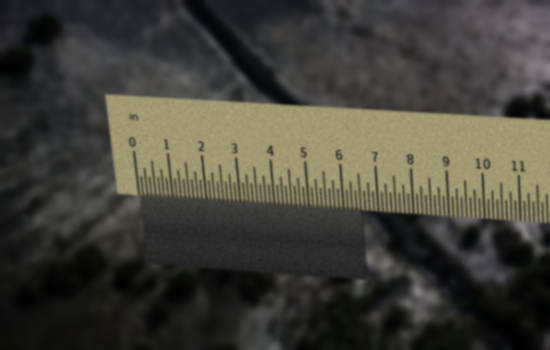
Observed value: 6.5 in
